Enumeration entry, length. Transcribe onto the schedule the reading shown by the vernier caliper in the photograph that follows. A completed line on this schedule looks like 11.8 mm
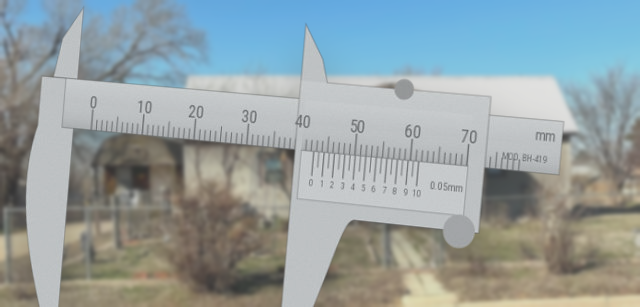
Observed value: 42.5 mm
